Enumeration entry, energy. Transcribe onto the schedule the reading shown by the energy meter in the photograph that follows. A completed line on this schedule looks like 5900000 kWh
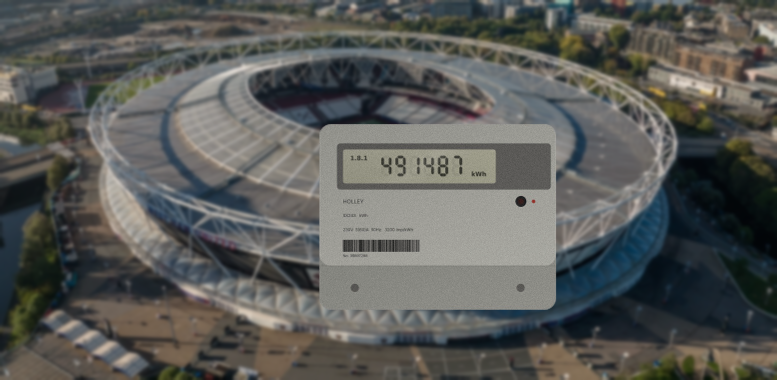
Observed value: 491487 kWh
